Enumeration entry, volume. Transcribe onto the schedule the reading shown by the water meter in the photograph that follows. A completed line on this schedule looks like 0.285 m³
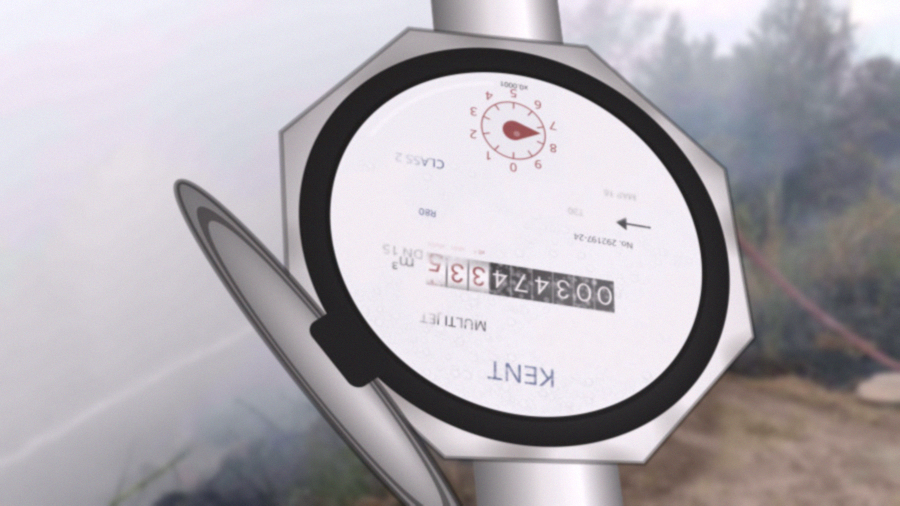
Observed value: 3474.3347 m³
